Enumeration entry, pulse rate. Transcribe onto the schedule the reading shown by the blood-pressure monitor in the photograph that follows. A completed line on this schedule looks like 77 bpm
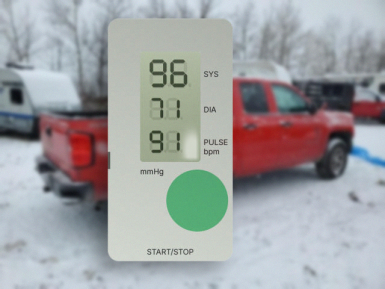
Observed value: 91 bpm
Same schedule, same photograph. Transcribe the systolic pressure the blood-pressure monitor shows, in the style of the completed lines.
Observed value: 96 mmHg
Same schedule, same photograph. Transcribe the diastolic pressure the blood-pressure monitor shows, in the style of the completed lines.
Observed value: 71 mmHg
